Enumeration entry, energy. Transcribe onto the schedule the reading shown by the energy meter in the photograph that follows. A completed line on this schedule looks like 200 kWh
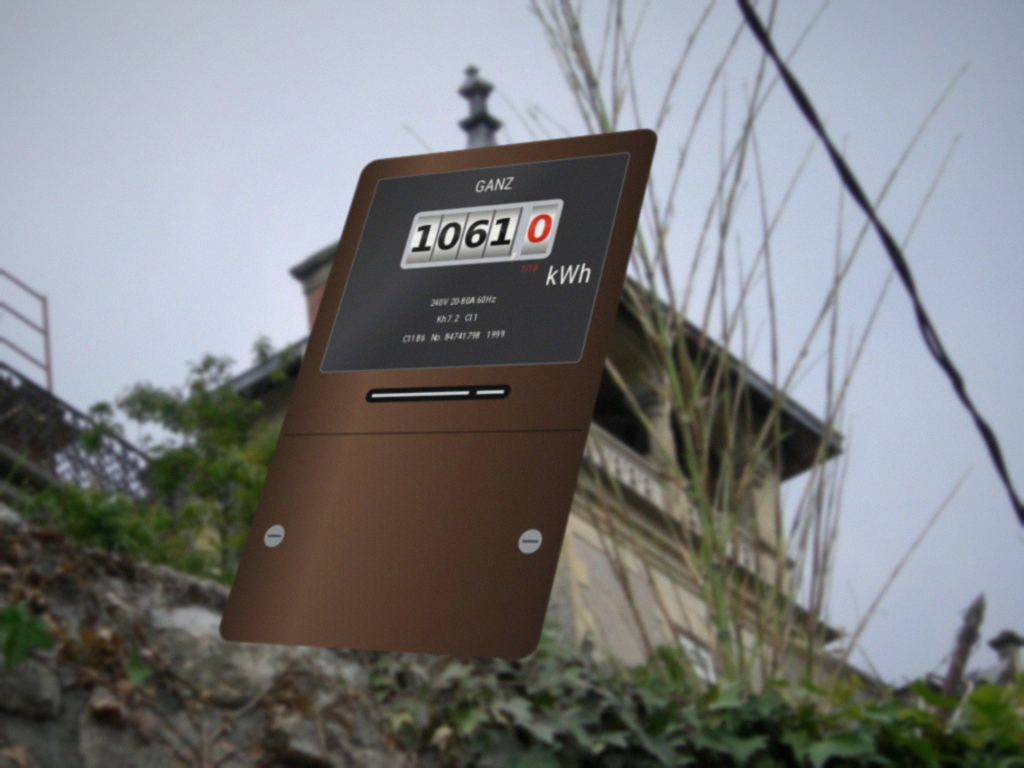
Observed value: 1061.0 kWh
